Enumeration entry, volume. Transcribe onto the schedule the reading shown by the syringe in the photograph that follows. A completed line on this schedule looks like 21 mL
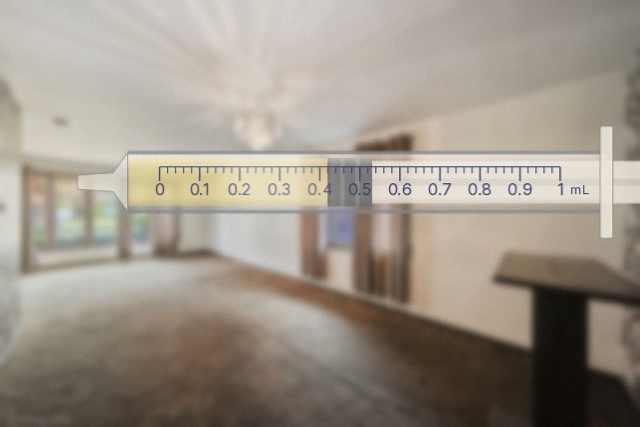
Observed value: 0.42 mL
